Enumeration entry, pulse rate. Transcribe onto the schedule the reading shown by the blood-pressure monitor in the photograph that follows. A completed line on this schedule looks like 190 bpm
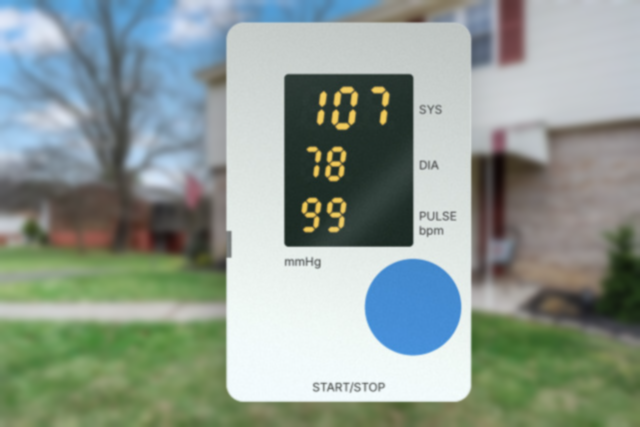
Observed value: 99 bpm
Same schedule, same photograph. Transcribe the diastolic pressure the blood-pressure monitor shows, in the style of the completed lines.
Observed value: 78 mmHg
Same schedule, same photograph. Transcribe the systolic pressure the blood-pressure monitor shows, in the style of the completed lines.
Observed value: 107 mmHg
